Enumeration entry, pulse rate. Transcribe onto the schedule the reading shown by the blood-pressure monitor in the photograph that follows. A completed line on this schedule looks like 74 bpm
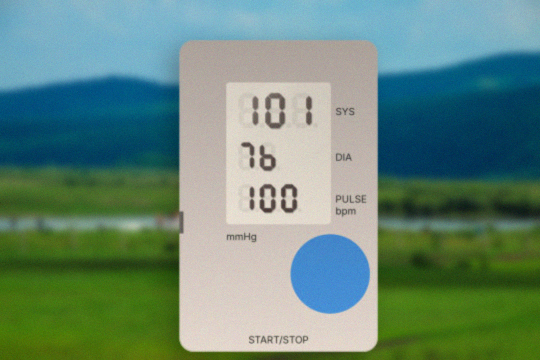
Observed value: 100 bpm
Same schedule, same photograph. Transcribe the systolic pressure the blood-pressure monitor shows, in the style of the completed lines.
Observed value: 101 mmHg
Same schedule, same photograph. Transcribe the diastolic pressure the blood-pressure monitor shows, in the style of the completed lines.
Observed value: 76 mmHg
